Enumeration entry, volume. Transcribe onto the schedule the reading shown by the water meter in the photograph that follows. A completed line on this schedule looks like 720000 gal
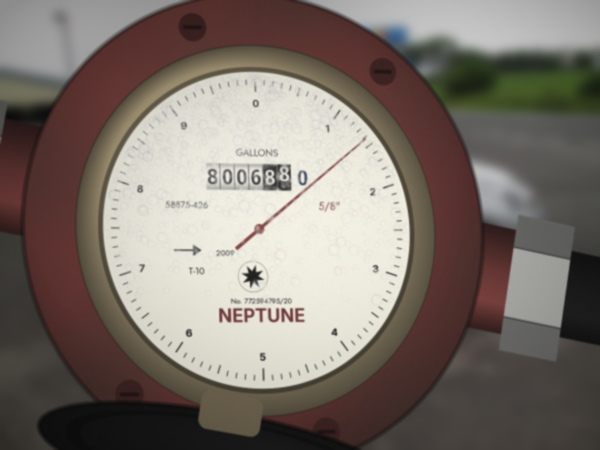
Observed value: 8006881.4 gal
